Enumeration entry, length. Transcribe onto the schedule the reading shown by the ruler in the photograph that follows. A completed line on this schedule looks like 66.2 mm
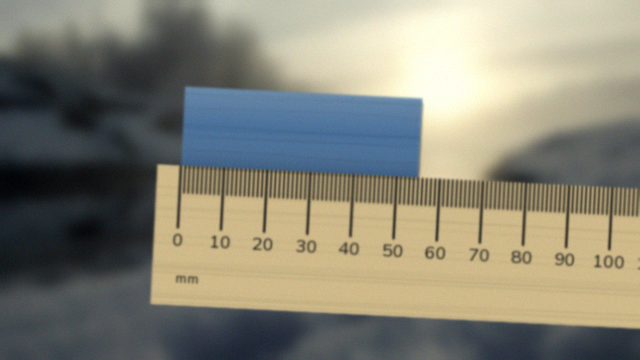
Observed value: 55 mm
